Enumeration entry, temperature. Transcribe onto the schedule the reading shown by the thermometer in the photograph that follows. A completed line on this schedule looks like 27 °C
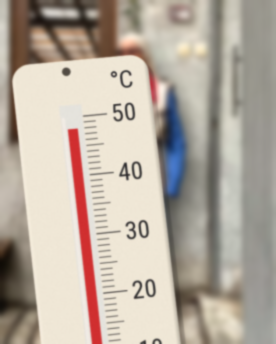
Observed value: 48 °C
